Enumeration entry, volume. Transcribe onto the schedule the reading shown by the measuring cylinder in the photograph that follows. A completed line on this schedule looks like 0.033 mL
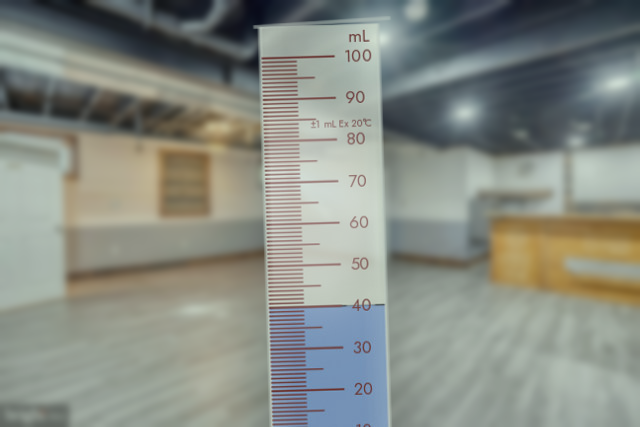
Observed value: 40 mL
